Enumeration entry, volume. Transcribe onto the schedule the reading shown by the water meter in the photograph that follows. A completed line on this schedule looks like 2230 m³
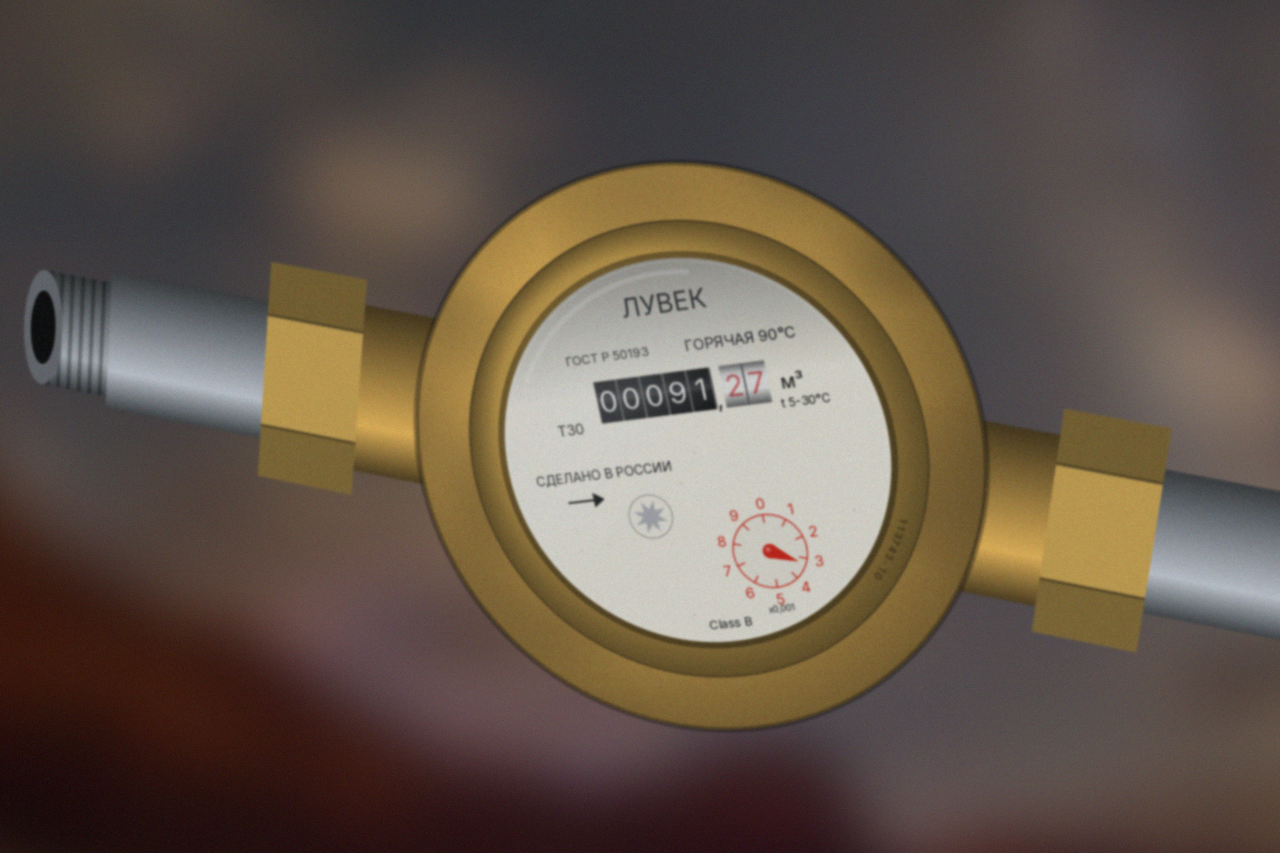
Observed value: 91.273 m³
